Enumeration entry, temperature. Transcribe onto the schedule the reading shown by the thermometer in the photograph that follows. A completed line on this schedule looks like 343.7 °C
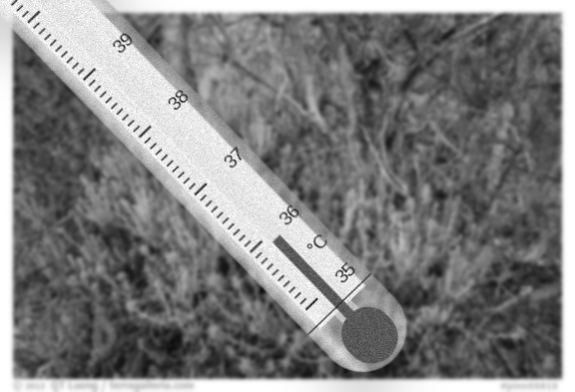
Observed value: 35.9 °C
